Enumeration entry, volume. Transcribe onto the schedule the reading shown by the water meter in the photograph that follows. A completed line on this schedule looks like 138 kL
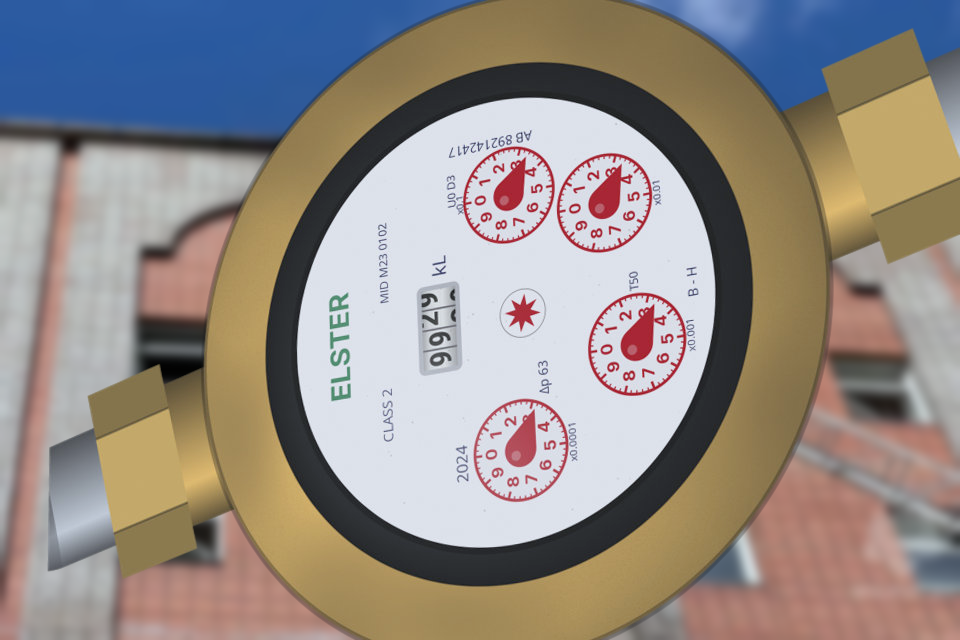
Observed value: 9929.3333 kL
